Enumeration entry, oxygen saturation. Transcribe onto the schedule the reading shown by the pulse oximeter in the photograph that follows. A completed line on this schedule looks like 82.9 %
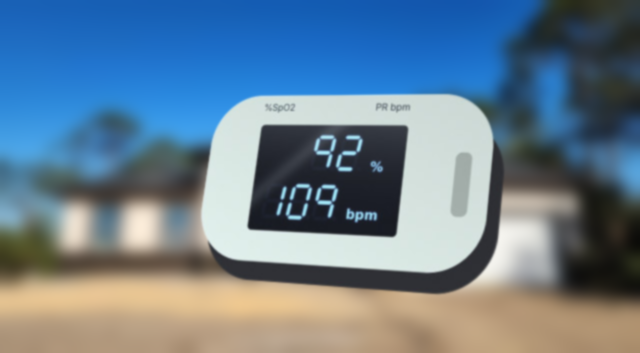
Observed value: 92 %
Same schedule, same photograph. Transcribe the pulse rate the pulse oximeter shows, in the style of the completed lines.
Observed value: 109 bpm
